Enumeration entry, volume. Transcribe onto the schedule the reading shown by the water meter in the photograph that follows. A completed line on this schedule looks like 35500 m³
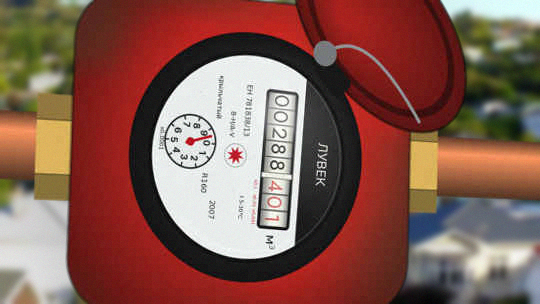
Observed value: 288.4009 m³
